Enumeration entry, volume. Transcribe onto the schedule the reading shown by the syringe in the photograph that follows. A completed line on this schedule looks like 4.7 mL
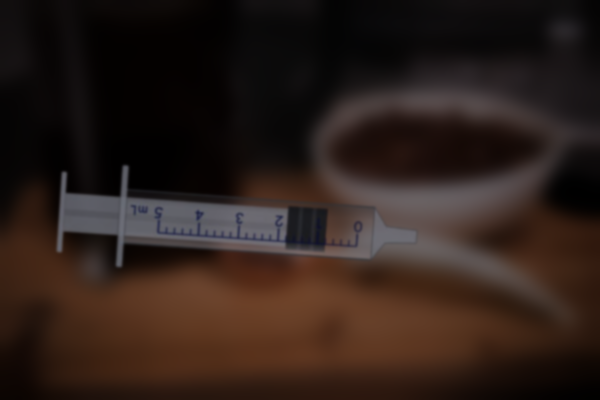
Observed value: 0.8 mL
